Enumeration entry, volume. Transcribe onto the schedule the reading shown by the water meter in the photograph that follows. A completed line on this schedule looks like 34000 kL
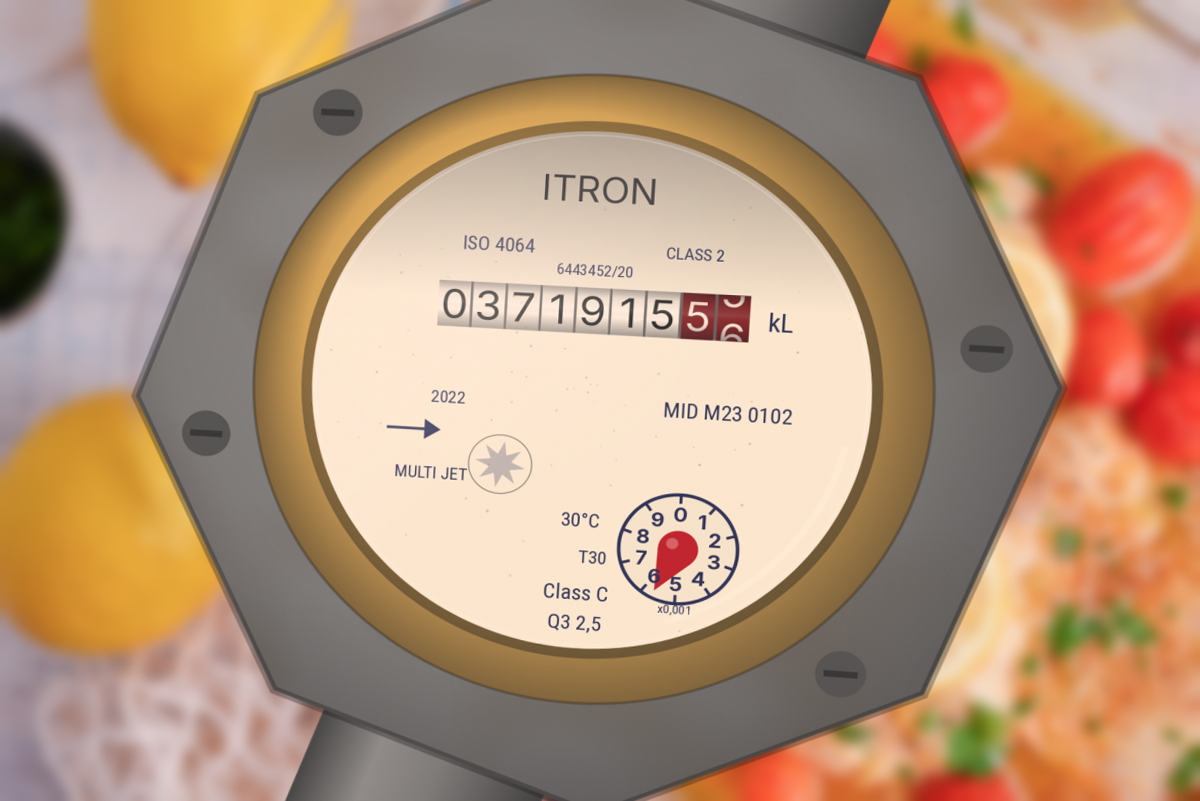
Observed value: 371915.555 kL
